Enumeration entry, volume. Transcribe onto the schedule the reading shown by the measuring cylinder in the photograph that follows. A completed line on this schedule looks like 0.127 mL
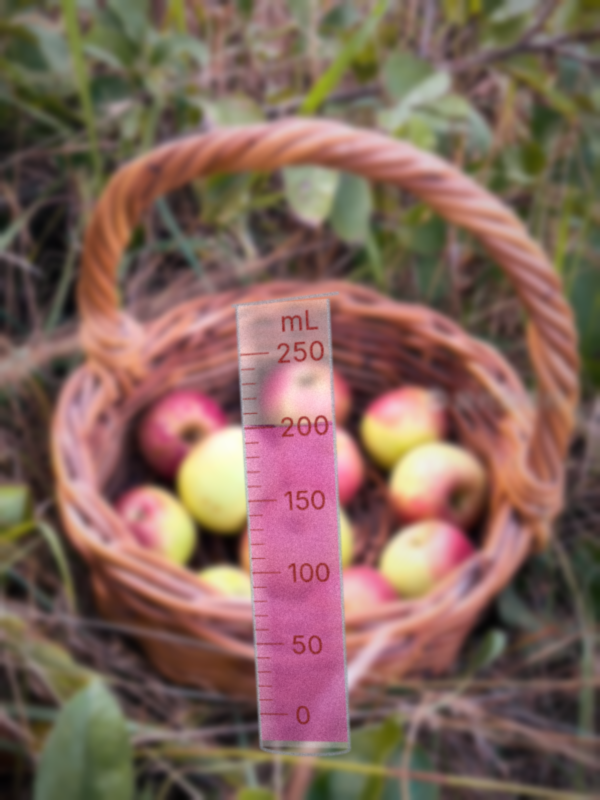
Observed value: 200 mL
